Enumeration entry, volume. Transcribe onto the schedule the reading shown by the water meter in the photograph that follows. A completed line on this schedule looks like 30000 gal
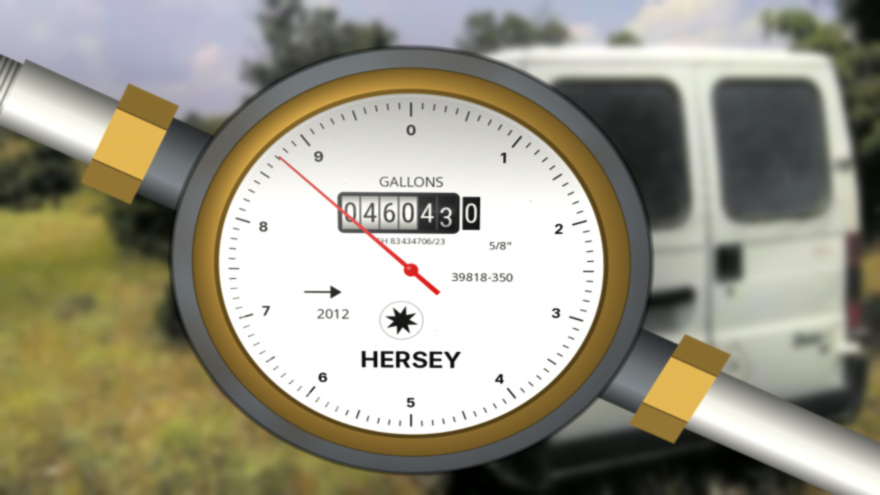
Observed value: 460428.7 gal
